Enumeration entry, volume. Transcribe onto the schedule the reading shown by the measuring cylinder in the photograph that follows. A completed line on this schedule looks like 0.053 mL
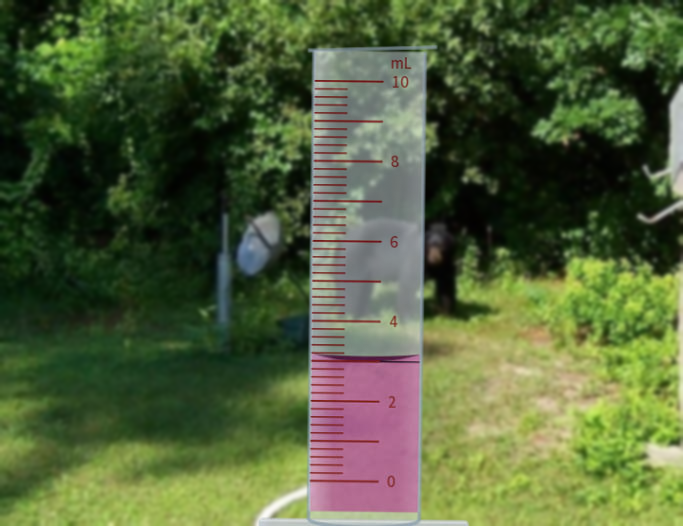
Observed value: 3 mL
